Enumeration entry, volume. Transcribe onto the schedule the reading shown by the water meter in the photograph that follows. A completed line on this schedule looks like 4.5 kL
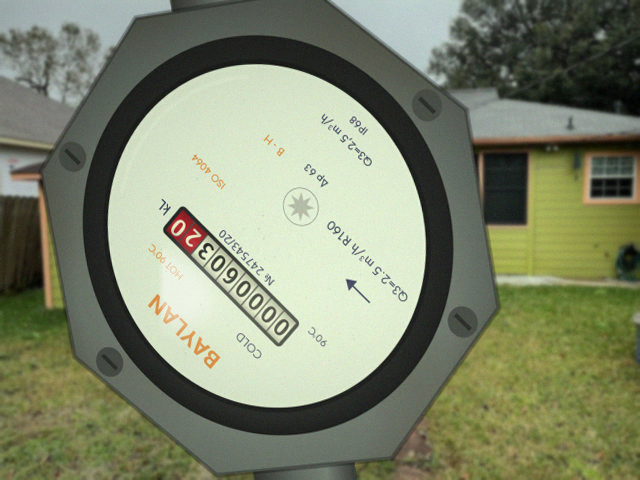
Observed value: 603.20 kL
